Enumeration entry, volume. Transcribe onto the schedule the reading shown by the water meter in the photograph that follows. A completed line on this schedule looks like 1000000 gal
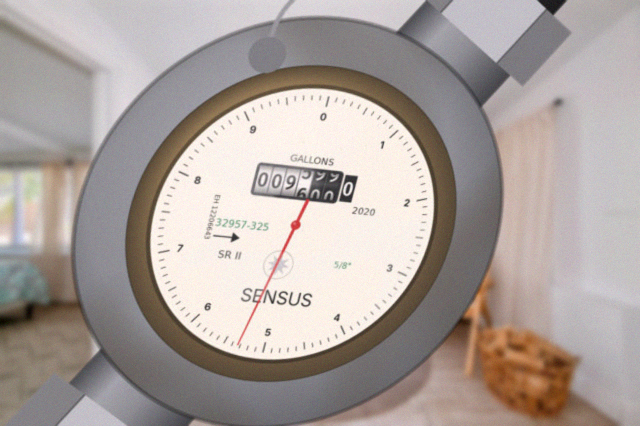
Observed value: 95995.3 gal
